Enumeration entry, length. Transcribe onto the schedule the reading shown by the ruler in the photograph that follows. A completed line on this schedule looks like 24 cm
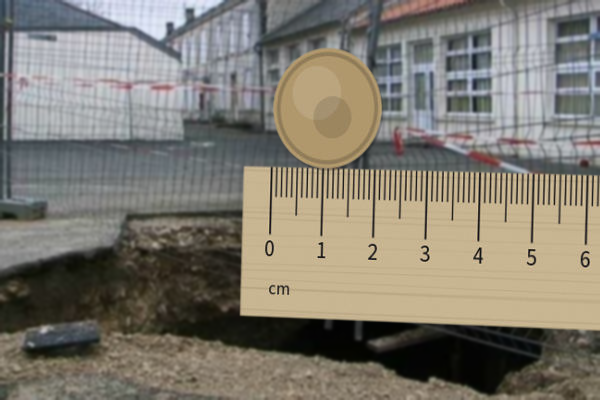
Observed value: 2.1 cm
